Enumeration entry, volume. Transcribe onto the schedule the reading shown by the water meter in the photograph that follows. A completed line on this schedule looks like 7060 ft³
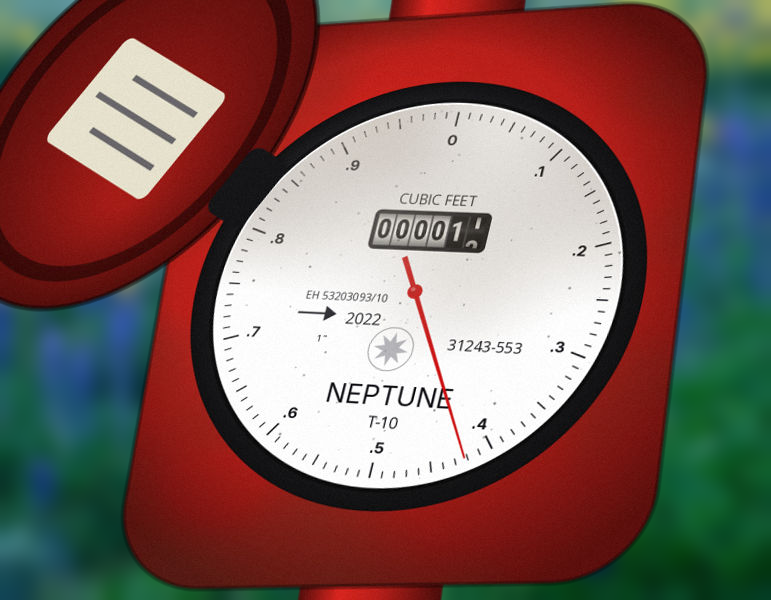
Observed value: 11.42 ft³
